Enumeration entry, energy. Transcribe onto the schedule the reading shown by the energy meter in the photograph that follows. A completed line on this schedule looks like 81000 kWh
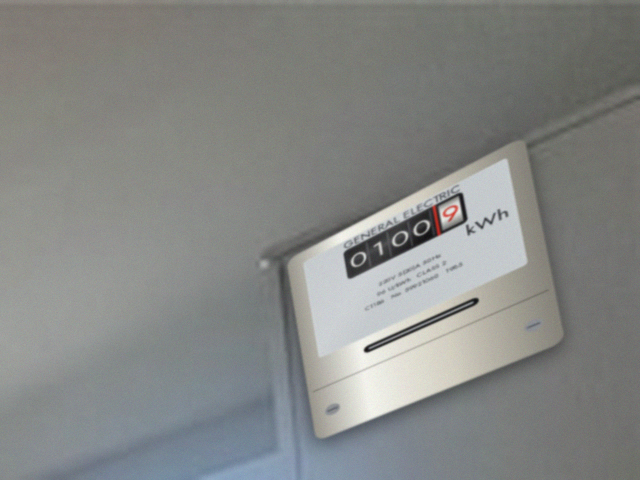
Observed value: 100.9 kWh
